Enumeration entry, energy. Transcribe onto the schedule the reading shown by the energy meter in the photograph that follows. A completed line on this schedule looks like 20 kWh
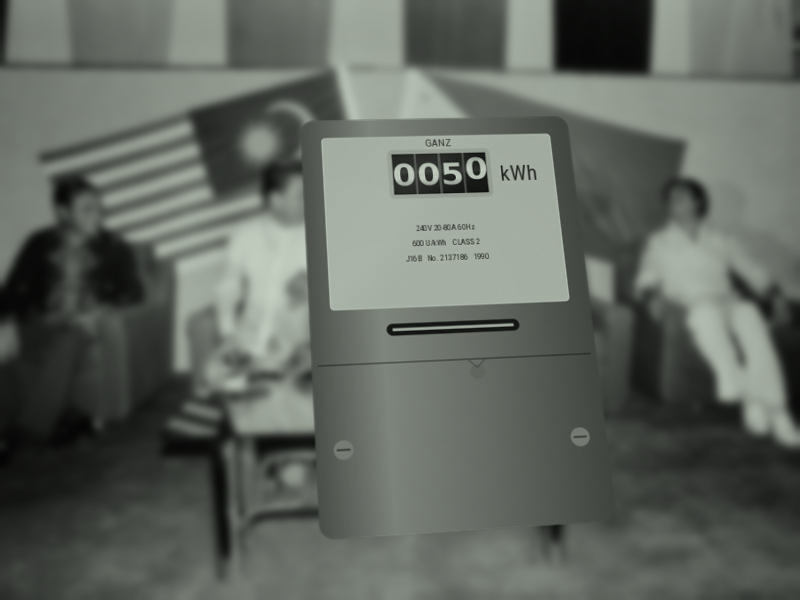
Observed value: 50 kWh
